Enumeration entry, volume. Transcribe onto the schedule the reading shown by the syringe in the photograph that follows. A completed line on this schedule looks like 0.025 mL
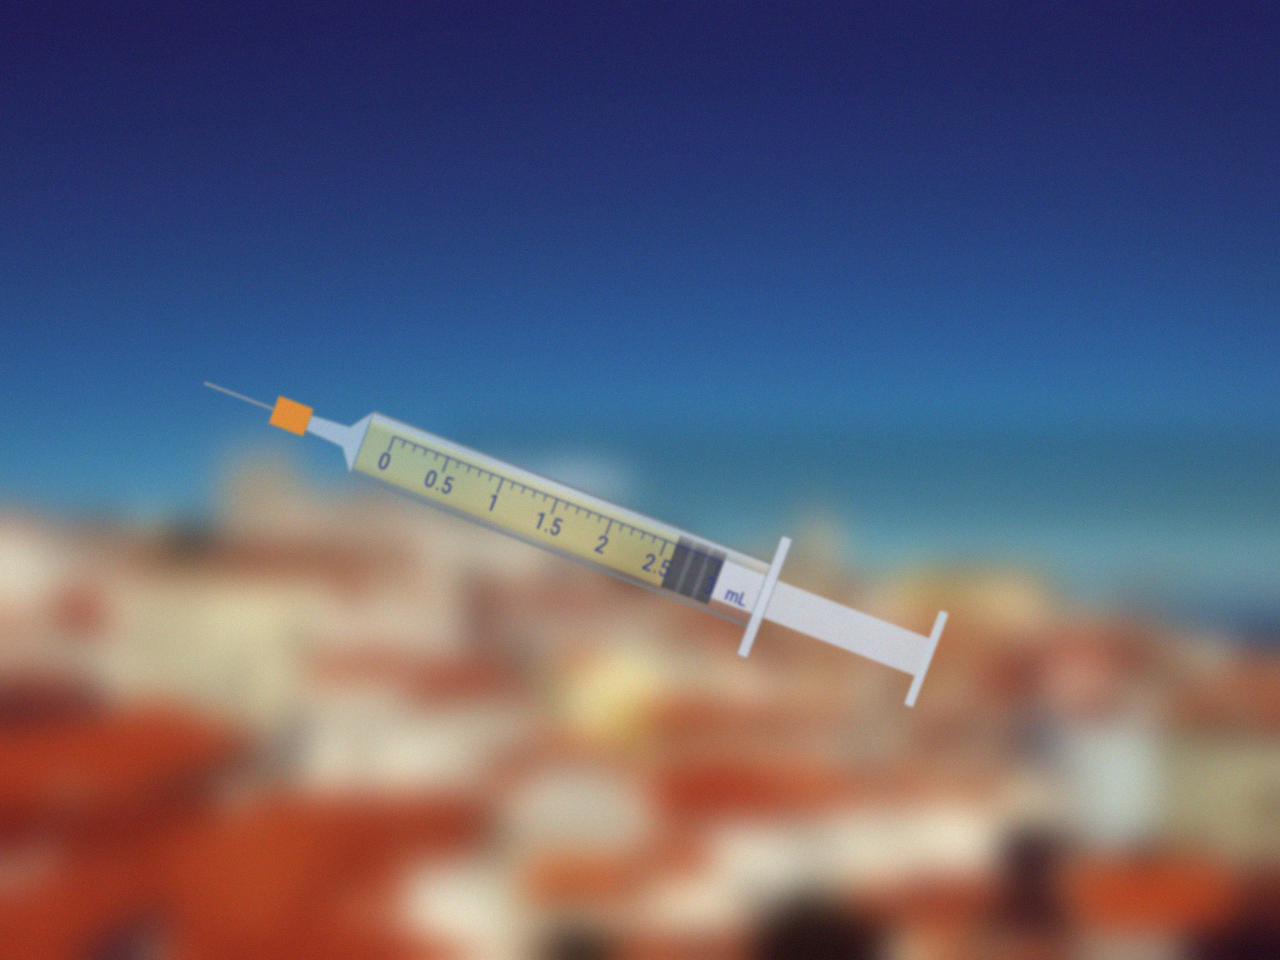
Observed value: 2.6 mL
